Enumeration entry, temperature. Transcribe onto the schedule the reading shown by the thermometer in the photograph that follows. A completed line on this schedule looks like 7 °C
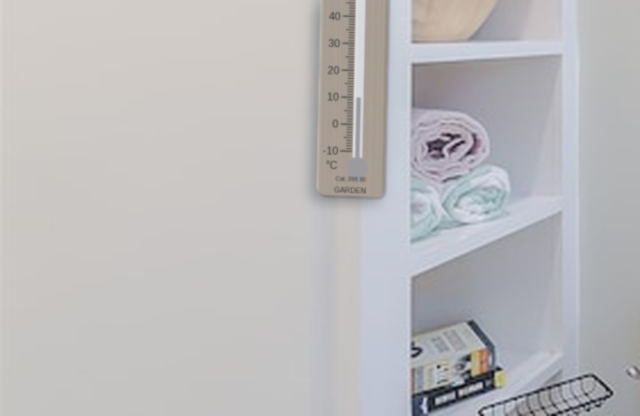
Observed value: 10 °C
